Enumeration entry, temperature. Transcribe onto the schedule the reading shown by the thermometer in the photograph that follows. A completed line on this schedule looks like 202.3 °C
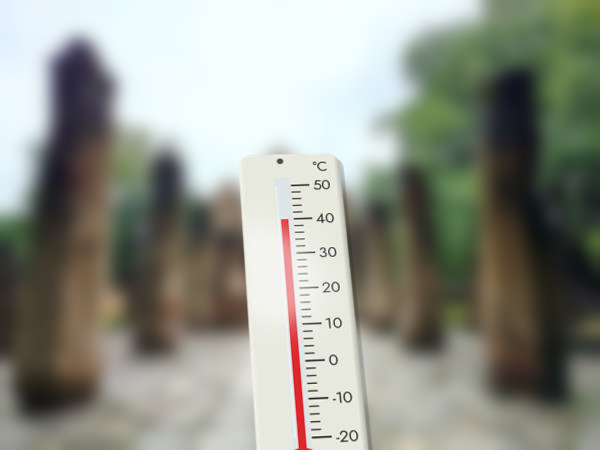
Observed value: 40 °C
